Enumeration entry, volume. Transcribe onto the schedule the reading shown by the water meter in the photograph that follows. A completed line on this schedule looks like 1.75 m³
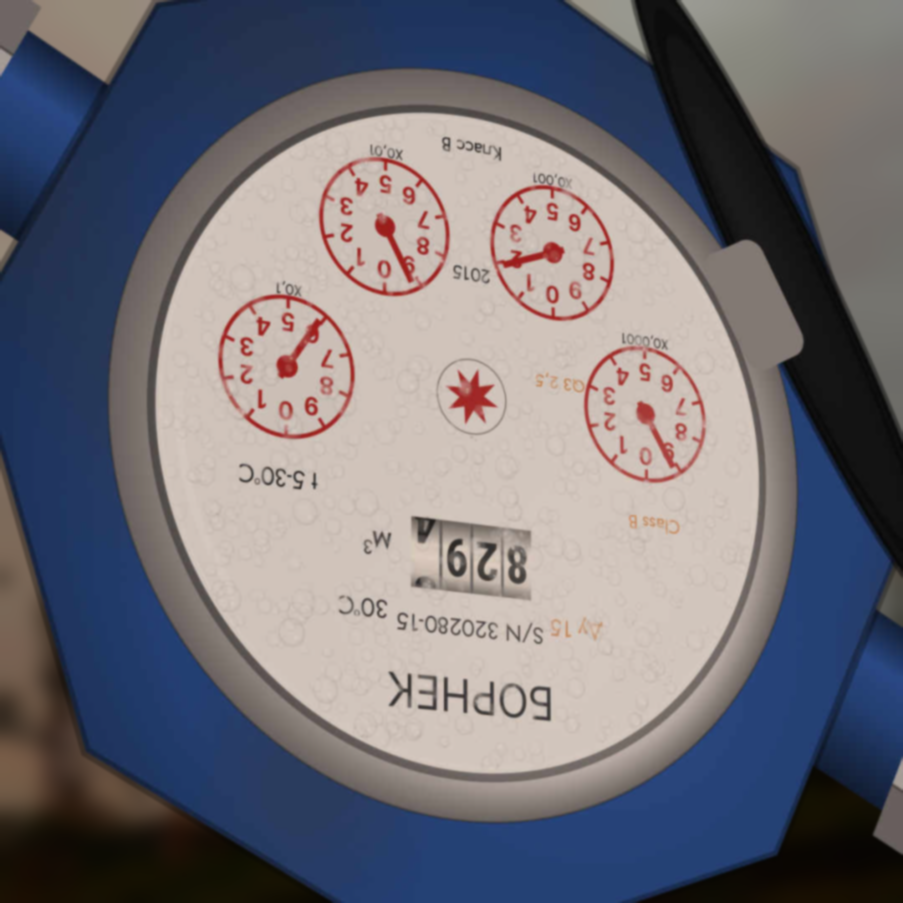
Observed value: 8293.5919 m³
